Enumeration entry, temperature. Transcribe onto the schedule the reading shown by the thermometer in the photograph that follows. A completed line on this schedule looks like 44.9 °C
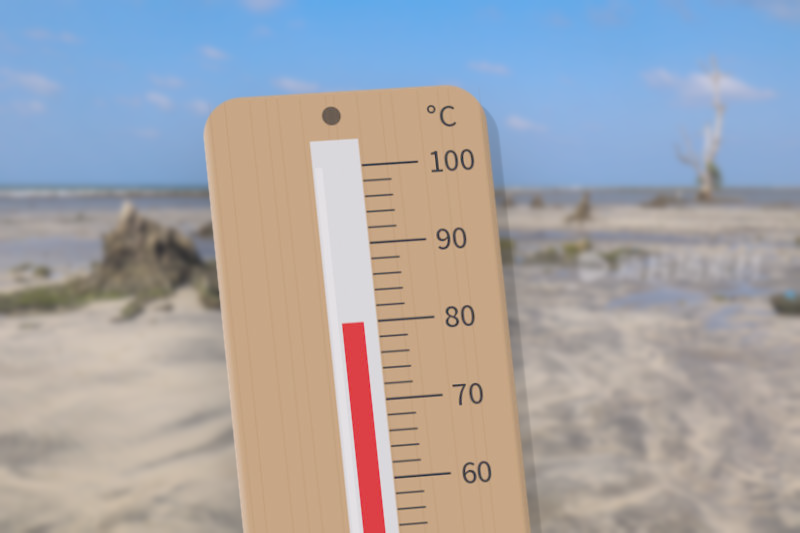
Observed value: 80 °C
